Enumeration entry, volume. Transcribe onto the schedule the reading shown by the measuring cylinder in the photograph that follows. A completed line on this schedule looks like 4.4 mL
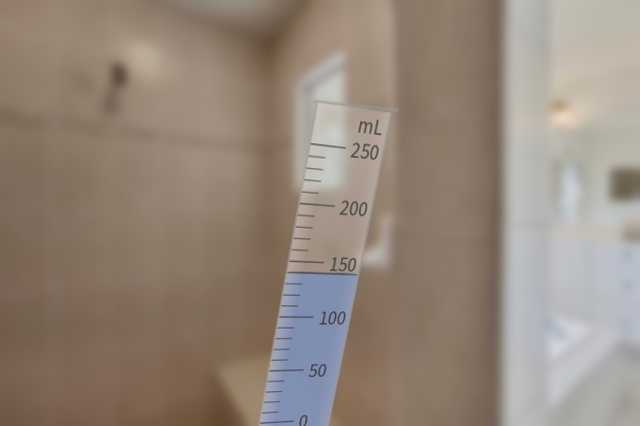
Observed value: 140 mL
